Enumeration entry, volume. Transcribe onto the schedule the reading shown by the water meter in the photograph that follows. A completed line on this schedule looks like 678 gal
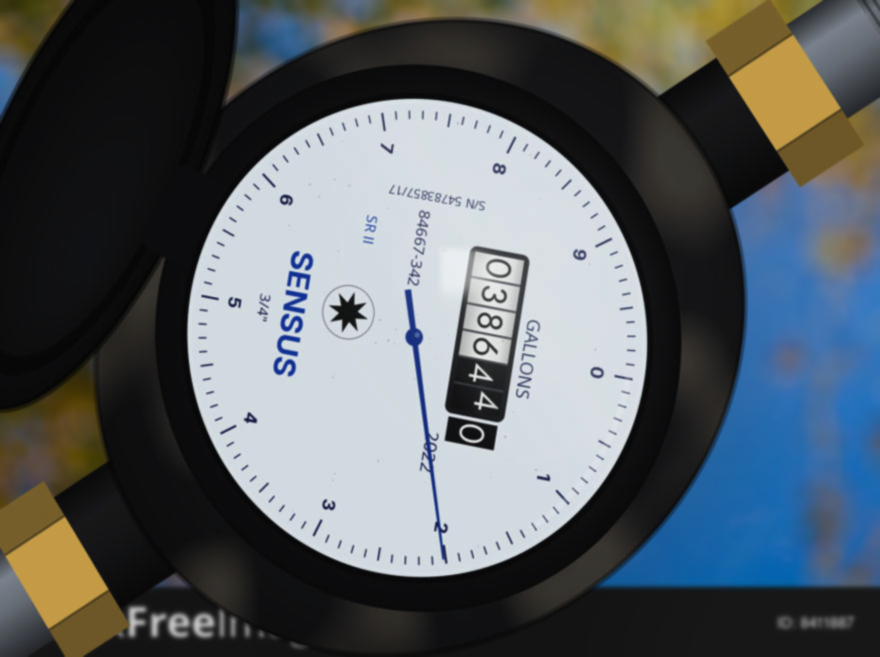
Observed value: 386442.0 gal
